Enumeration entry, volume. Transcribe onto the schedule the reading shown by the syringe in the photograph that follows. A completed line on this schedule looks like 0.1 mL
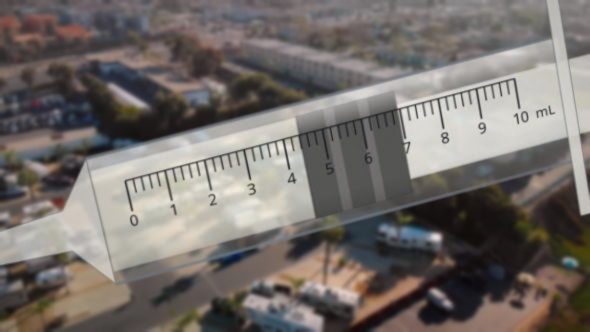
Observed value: 4.4 mL
